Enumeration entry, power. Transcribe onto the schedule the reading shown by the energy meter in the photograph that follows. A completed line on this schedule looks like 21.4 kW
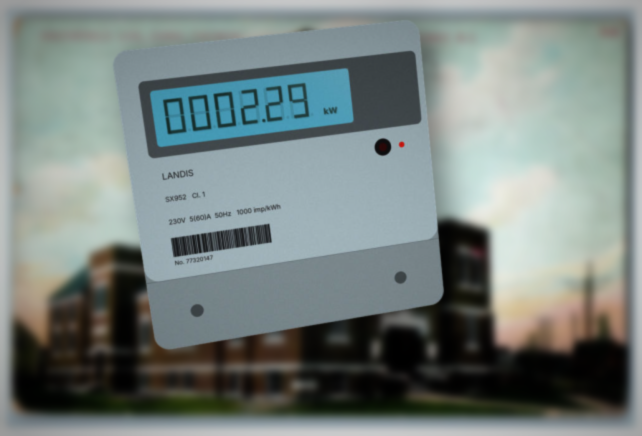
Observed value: 2.29 kW
